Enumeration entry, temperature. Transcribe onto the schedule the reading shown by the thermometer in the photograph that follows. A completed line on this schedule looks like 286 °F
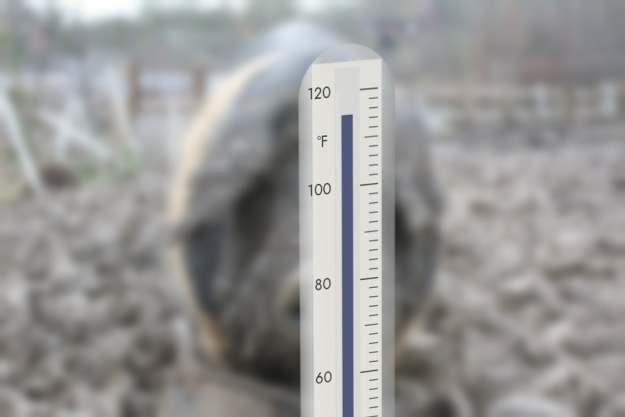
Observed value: 115 °F
